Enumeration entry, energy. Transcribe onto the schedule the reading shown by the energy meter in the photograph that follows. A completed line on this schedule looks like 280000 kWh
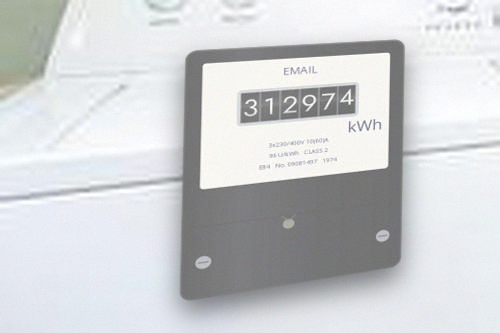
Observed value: 312974 kWh
